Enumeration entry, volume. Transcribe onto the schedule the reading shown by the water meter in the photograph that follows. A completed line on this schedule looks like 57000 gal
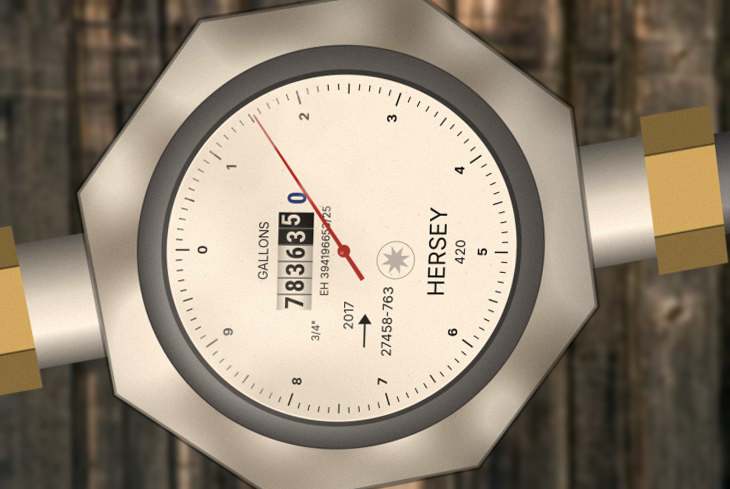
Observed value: 7836351.5 gal
